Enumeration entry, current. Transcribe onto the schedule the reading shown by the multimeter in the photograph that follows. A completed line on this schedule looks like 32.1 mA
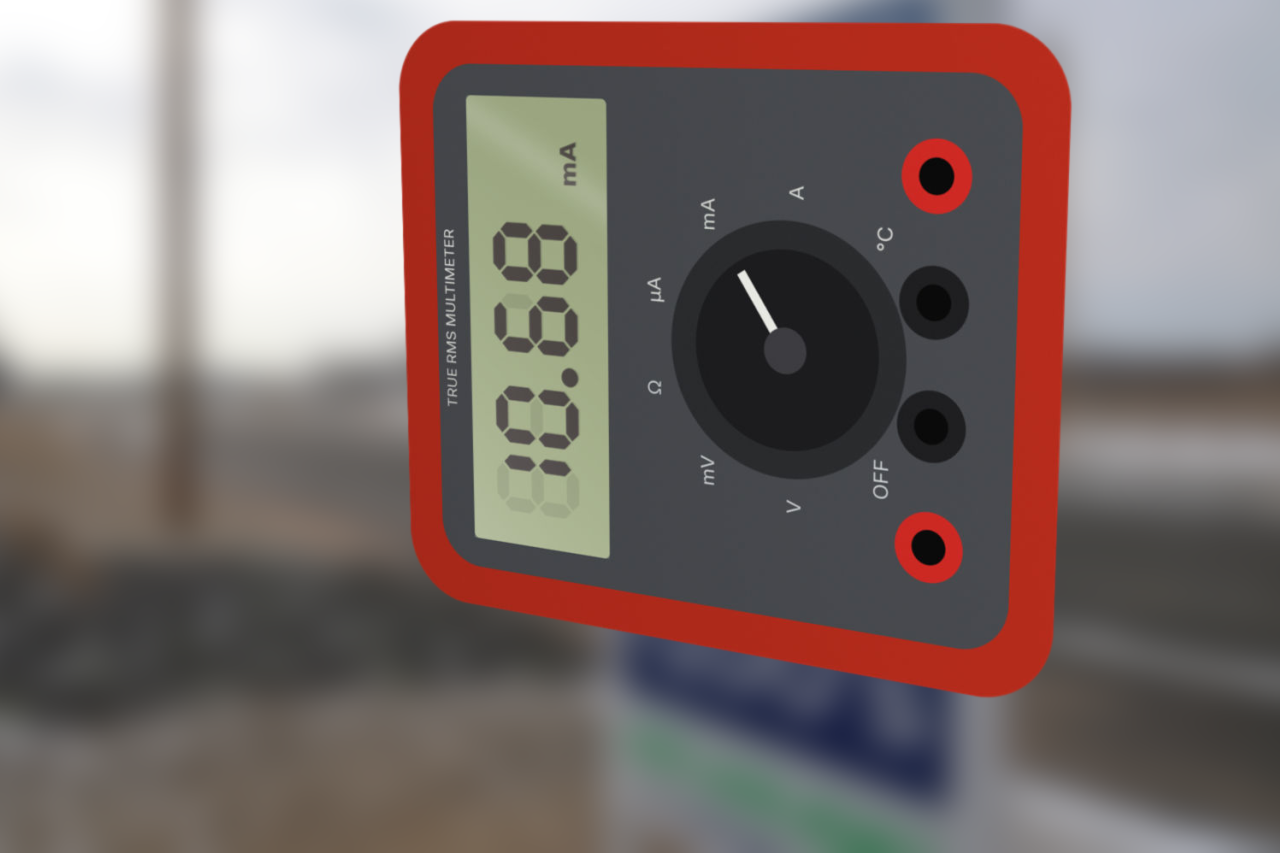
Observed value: 10.68 mA
